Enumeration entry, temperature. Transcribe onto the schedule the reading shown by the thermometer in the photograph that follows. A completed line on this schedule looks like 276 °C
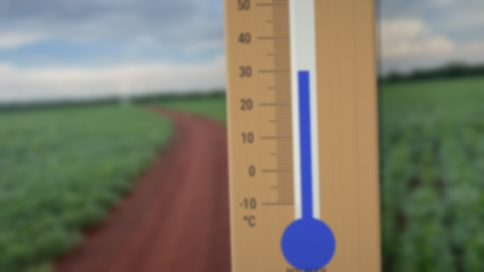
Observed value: 30 °C
